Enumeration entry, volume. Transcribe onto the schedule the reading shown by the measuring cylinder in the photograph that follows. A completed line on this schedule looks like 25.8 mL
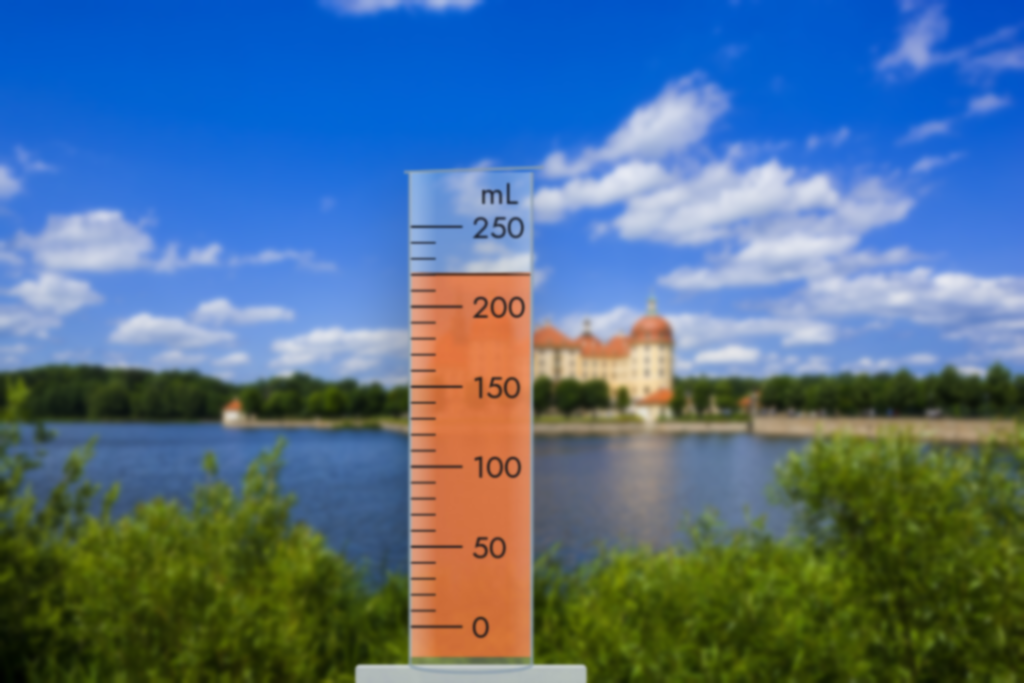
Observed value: 220 mL
